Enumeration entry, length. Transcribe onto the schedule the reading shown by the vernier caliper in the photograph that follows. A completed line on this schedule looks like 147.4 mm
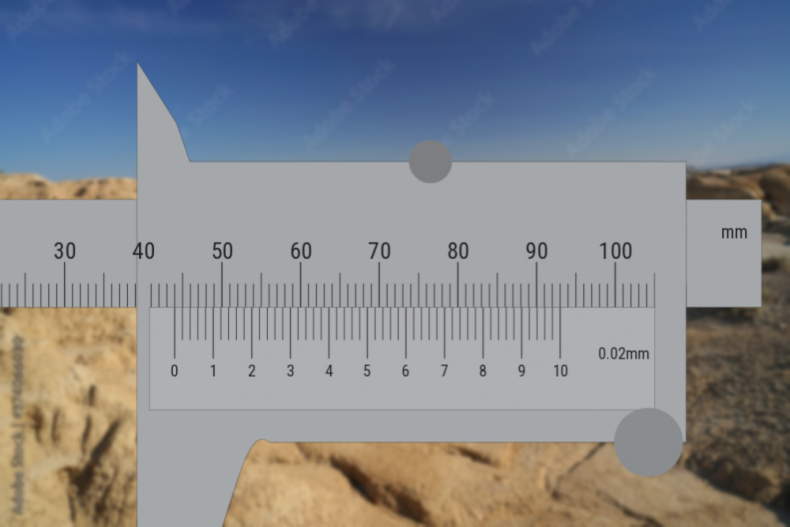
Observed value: 44.0 mm
